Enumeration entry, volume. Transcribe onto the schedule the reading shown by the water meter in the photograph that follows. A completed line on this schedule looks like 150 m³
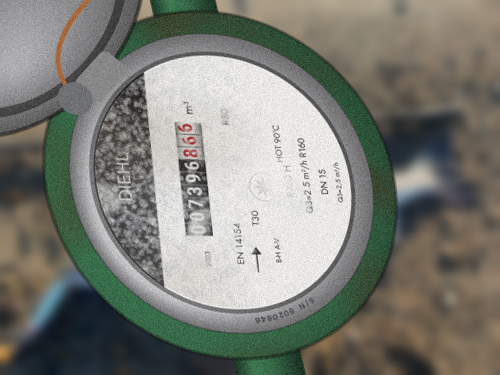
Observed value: 7396.866 m³
